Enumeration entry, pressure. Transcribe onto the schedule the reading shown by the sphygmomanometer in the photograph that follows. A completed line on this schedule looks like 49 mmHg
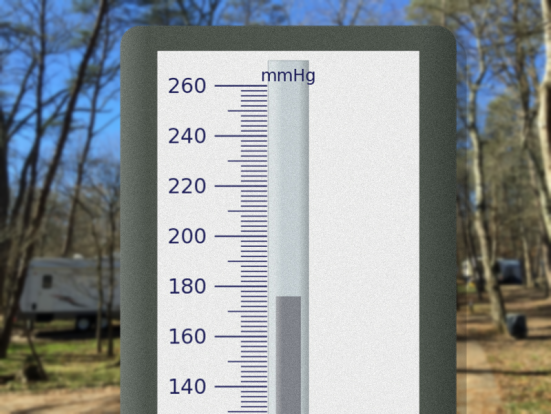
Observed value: 176 mmHg
